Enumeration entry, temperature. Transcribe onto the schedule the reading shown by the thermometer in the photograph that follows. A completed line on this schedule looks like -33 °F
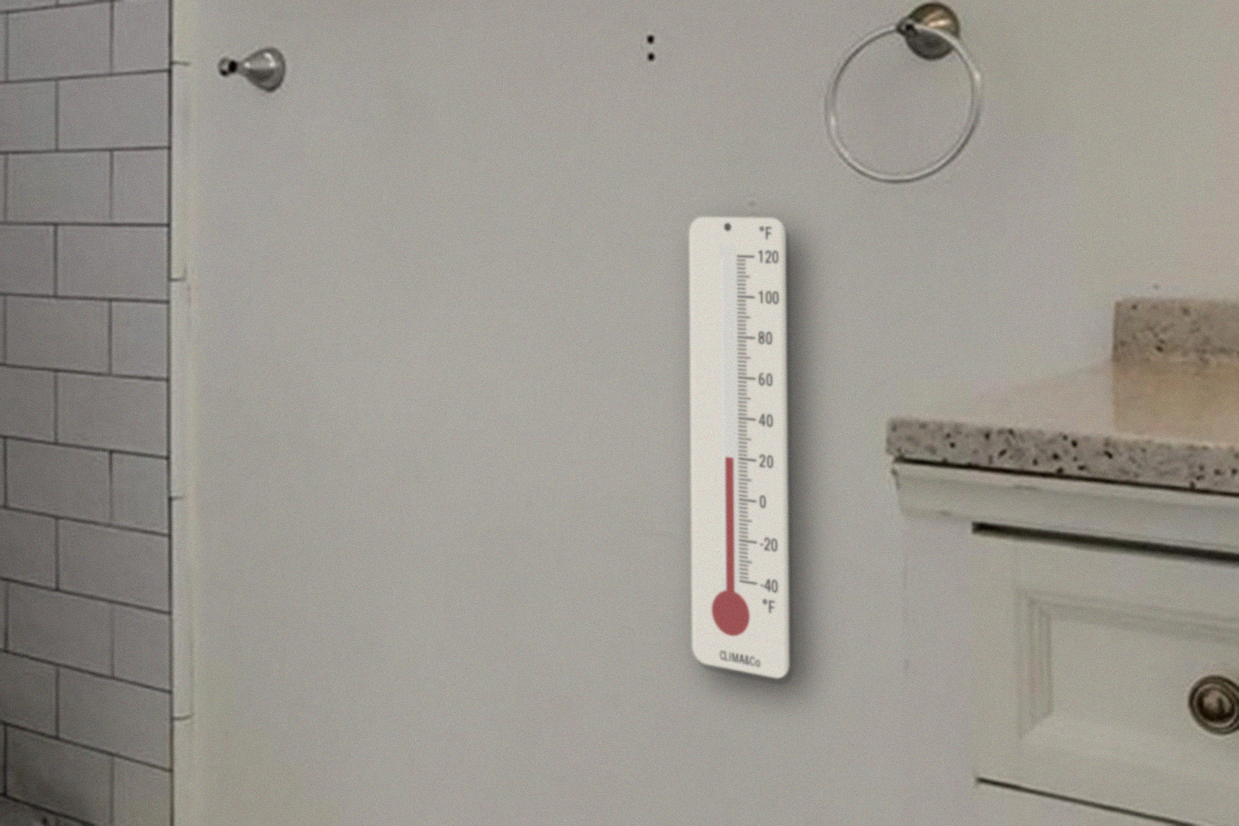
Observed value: 20 °F
